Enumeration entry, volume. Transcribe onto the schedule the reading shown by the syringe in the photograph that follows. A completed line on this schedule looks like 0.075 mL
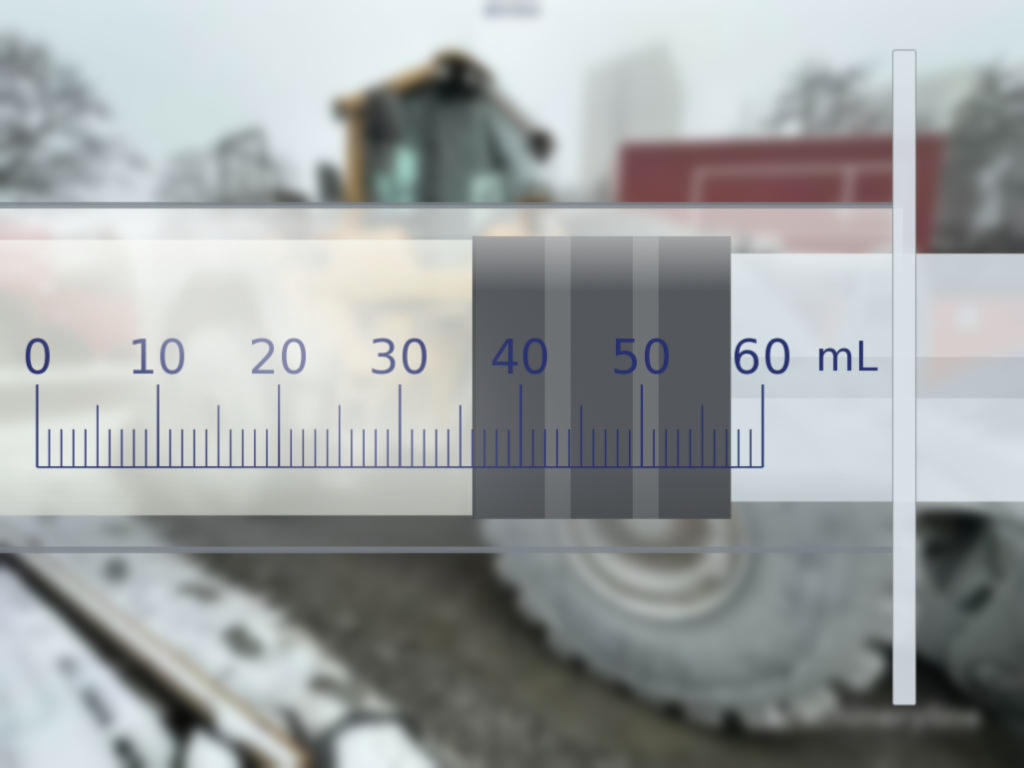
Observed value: 36 mL
